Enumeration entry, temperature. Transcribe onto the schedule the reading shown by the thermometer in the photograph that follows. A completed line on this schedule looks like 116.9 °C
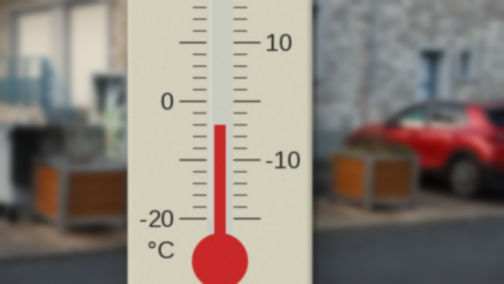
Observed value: -4 °C
